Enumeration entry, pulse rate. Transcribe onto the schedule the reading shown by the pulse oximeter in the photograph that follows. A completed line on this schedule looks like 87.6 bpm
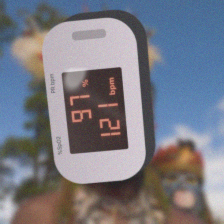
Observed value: 121 bpm
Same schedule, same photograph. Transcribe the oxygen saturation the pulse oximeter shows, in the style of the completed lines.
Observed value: 97 %
